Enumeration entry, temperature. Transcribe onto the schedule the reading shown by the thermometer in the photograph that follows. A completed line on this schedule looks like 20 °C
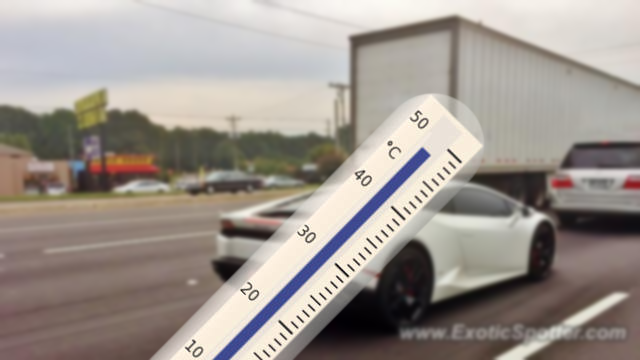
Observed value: 48 °C
